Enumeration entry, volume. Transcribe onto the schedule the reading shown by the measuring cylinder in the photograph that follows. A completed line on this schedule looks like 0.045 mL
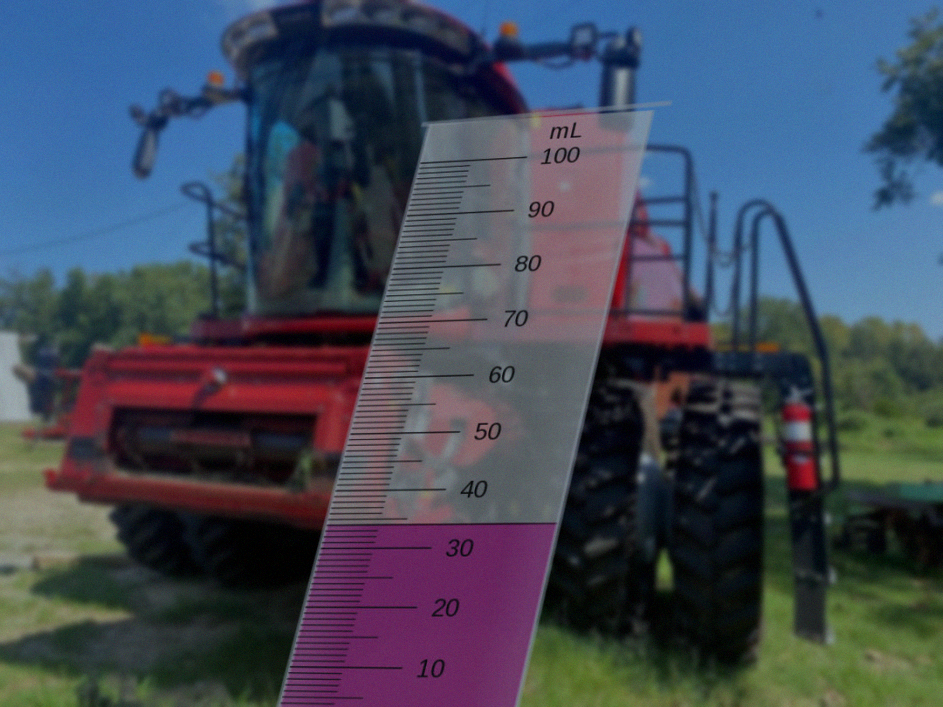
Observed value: 34 mL
